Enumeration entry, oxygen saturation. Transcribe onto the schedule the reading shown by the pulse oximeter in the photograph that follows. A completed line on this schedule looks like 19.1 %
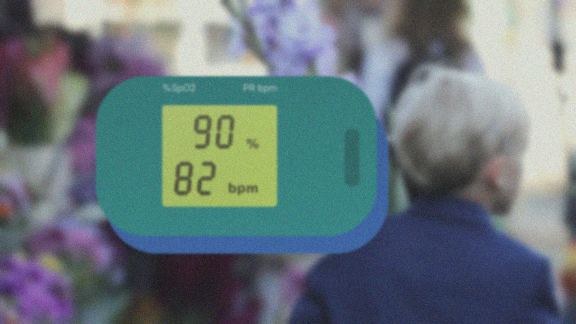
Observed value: 90 %
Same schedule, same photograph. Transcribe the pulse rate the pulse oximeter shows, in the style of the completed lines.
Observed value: 82 bpm
